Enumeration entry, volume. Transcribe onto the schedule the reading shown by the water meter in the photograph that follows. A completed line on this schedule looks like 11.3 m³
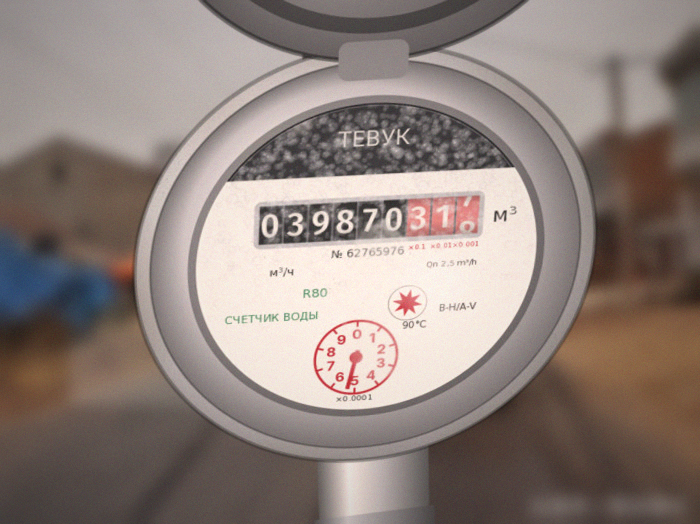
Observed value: 39870.3175 m³
